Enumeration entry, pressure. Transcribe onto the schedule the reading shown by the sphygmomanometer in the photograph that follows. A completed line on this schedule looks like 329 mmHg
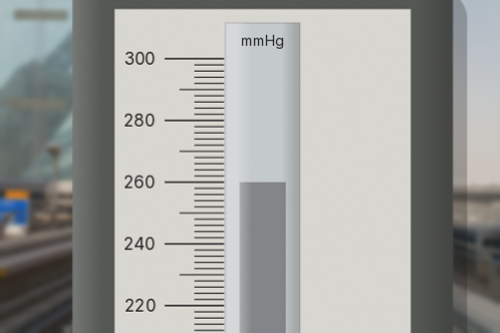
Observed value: 260 mmHg
